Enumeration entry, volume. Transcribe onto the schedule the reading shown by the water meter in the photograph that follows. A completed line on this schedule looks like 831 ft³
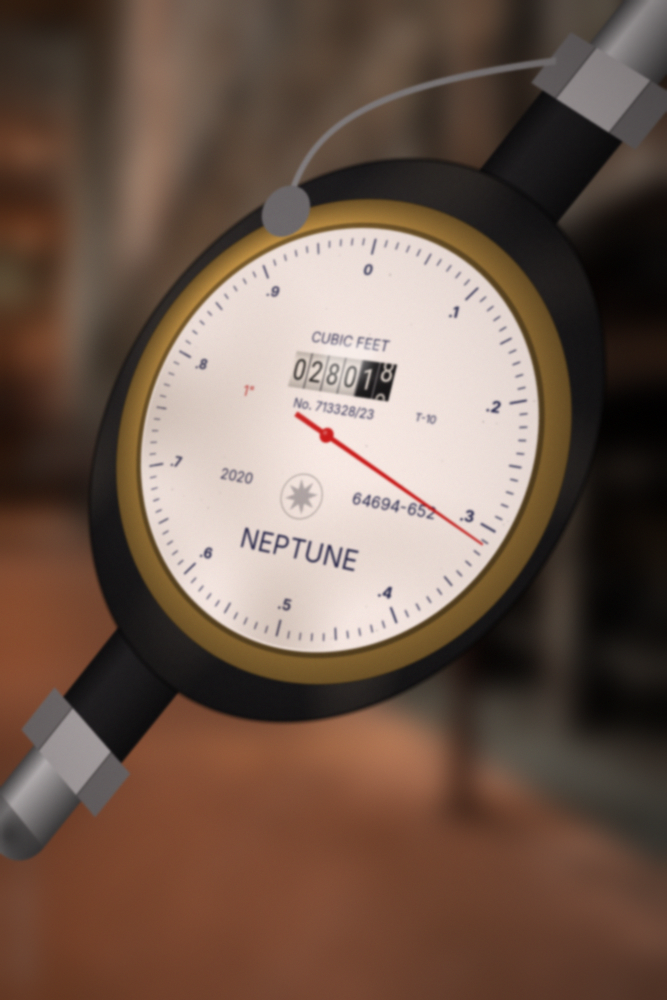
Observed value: 28018.31 ft³
